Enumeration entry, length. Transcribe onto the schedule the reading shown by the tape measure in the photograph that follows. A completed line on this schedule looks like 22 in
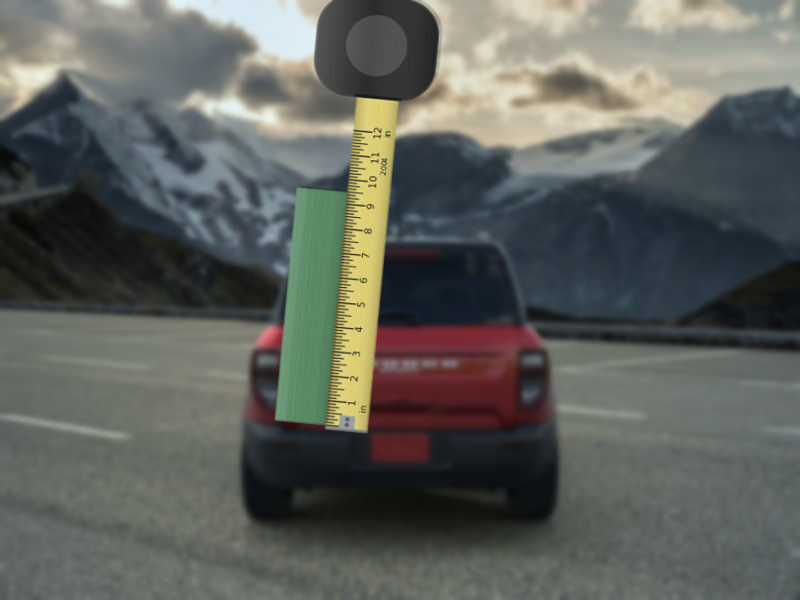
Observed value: 9.5 in
